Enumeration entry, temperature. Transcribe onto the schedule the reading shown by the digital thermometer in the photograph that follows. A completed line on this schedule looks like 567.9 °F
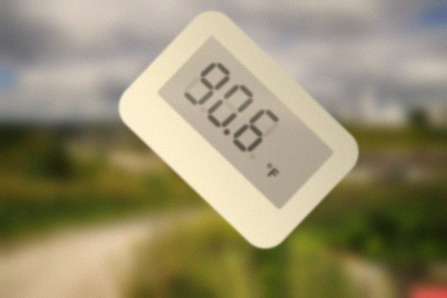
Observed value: 90.6 °F
